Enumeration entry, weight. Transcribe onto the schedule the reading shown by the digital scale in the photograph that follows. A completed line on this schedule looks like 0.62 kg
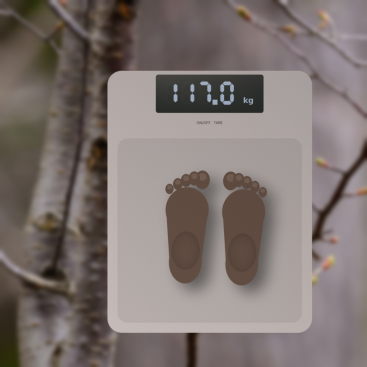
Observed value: 117.0 kg
